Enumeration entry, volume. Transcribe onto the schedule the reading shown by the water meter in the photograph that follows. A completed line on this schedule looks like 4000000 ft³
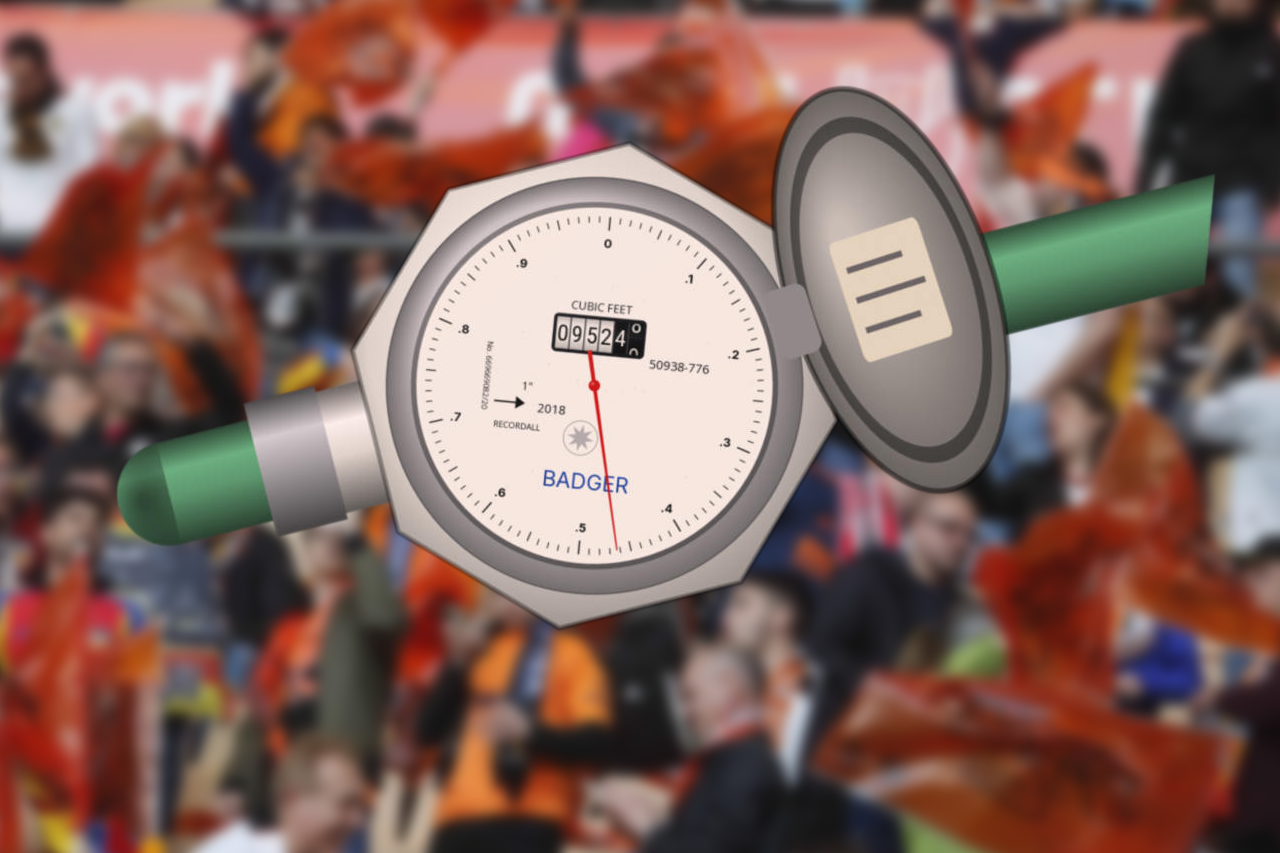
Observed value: 95248.46 ft³
